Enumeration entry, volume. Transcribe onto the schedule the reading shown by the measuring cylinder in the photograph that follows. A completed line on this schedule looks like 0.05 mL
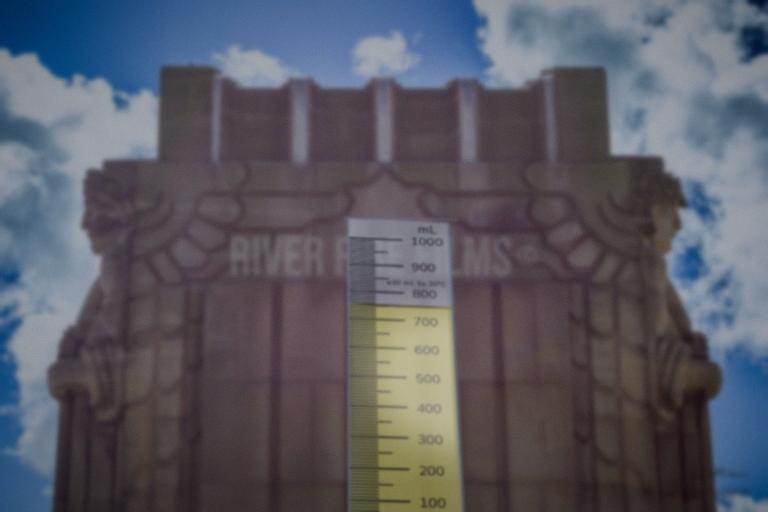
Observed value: 750 mL
